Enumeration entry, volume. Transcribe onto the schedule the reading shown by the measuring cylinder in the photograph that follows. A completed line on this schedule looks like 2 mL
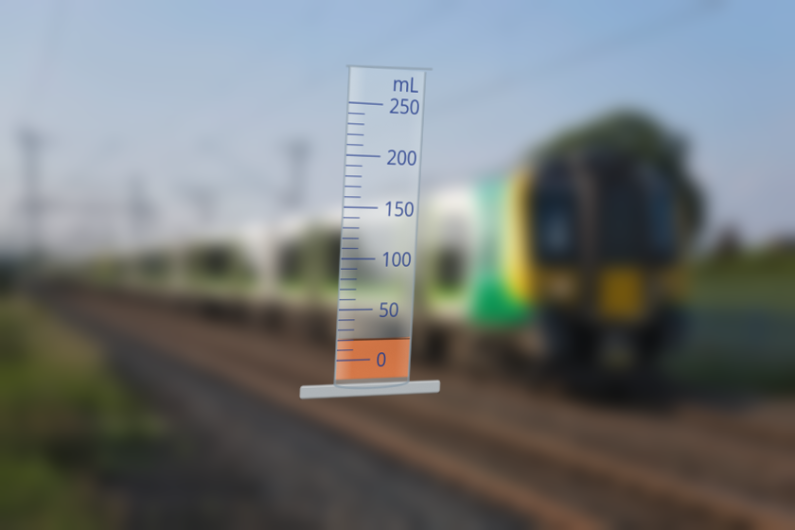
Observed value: 20 mL
